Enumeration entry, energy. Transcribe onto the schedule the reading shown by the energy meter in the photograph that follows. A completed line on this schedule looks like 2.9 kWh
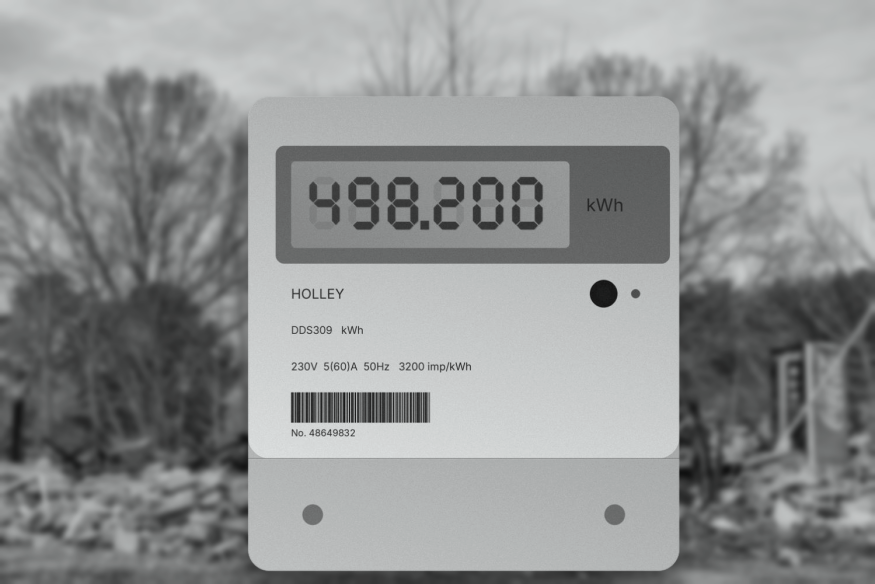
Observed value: 498.200 kWh
